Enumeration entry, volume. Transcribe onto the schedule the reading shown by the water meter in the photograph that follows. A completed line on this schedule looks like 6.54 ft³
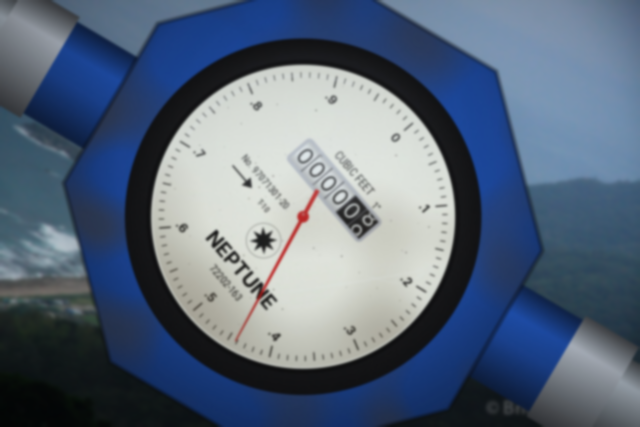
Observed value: 8.44 ft³
